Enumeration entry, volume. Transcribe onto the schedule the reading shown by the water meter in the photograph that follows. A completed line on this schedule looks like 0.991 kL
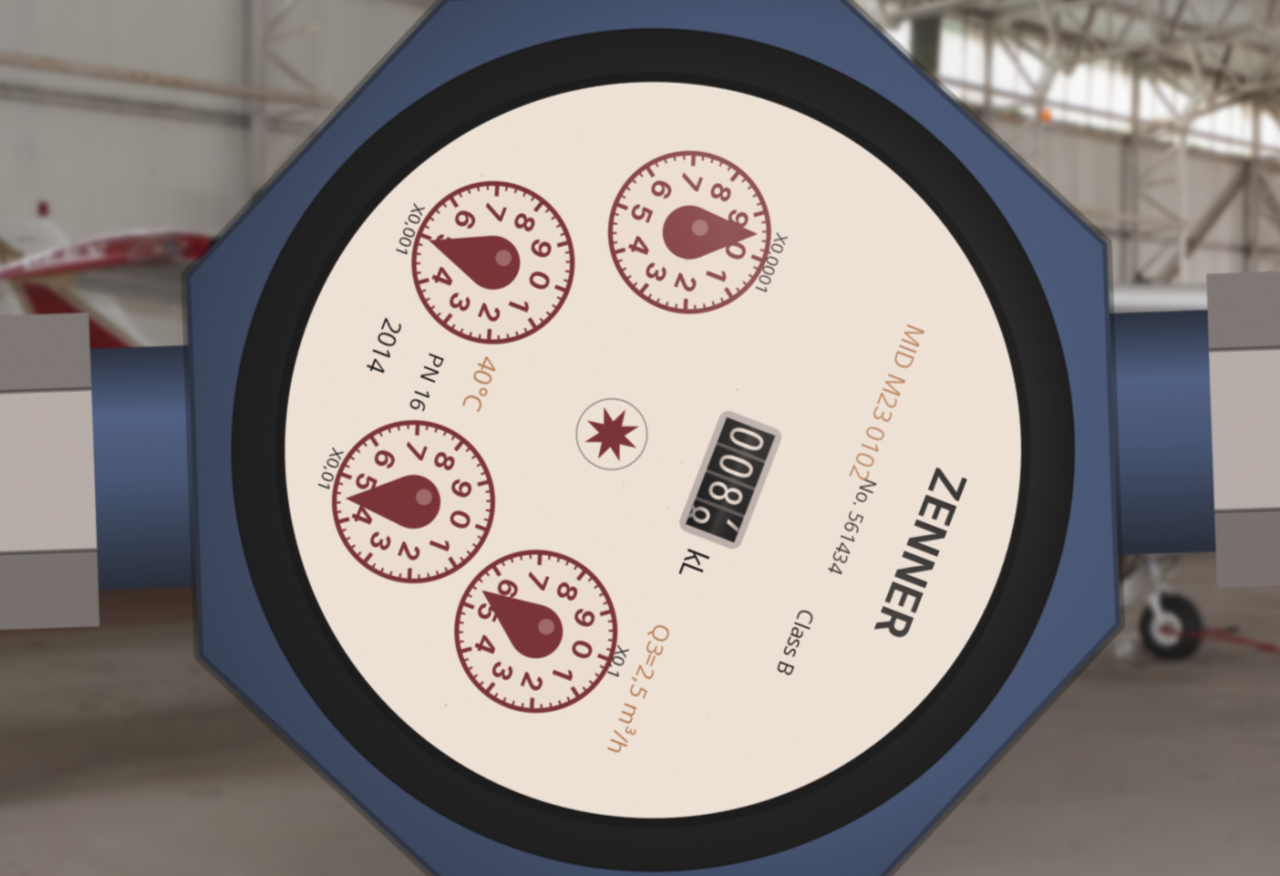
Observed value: 87.5449 kL
